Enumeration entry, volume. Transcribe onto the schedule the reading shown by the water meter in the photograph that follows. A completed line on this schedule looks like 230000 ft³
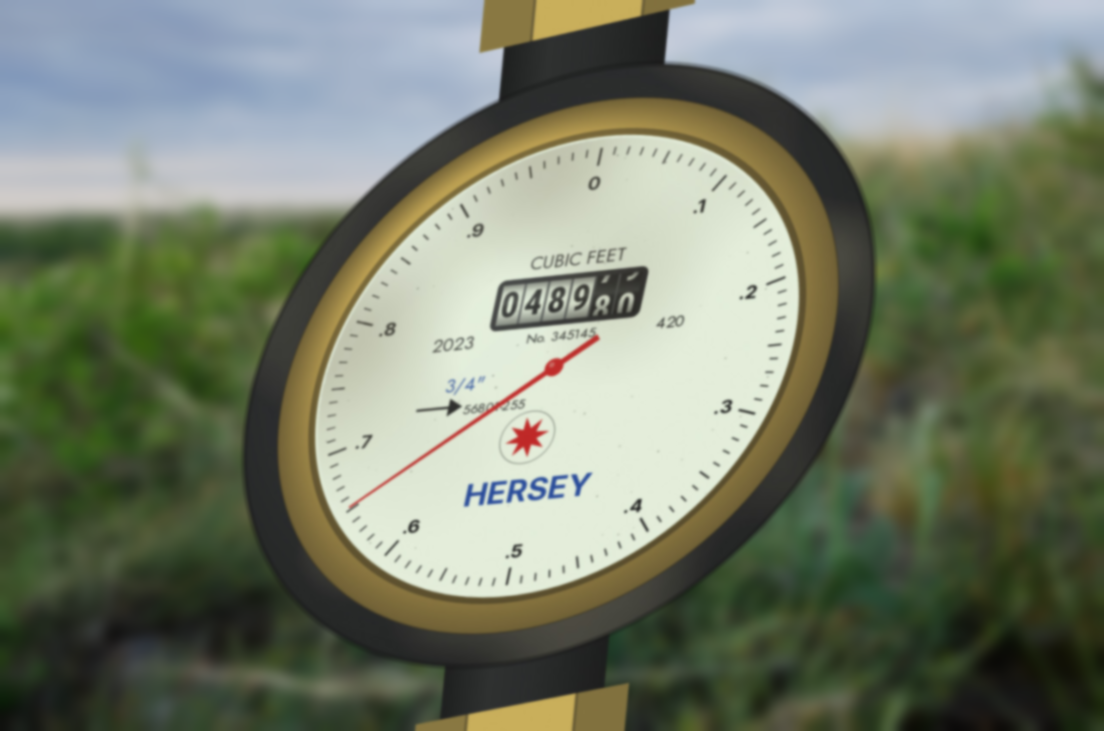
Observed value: 48979.65 ft³
